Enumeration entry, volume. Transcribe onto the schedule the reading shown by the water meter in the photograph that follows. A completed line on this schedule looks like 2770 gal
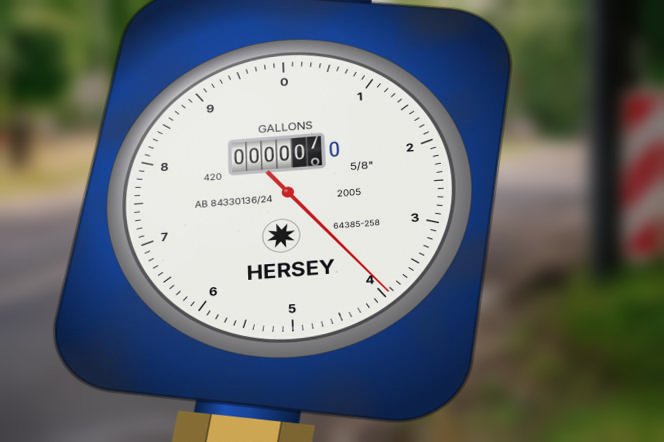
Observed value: 73.9 gal
